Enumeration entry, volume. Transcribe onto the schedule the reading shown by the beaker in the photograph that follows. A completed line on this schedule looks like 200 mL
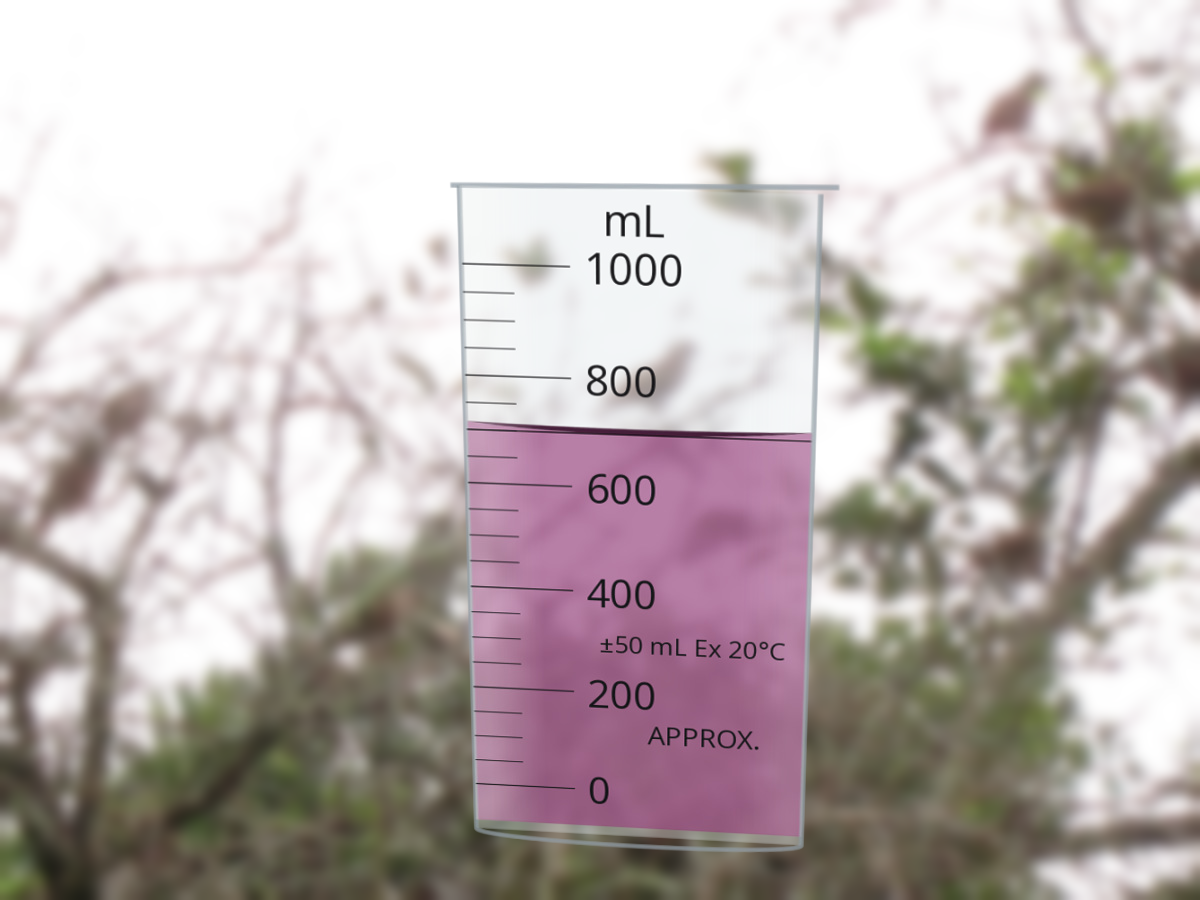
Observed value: 700 mL
